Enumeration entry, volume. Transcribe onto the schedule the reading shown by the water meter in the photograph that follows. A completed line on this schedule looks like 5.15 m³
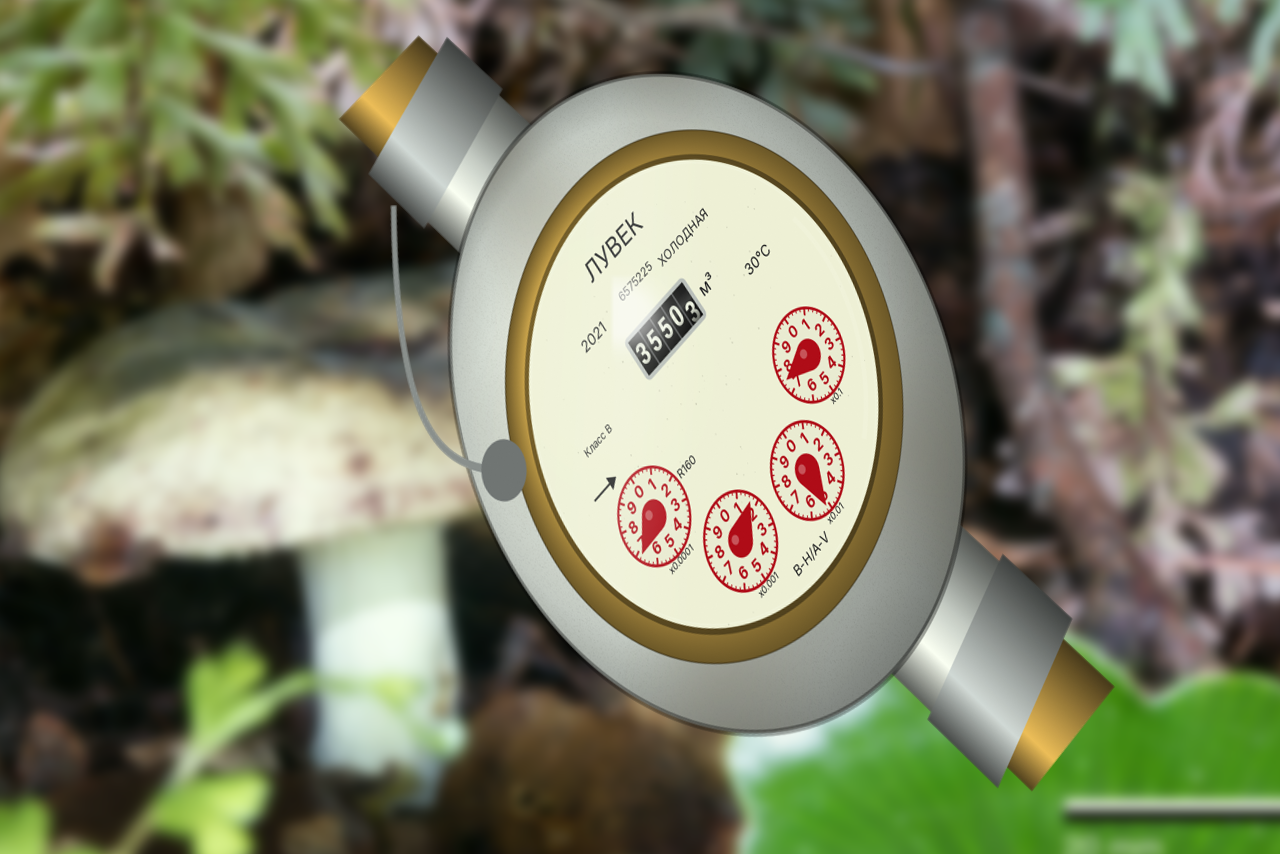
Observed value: 35502.7516 m³
